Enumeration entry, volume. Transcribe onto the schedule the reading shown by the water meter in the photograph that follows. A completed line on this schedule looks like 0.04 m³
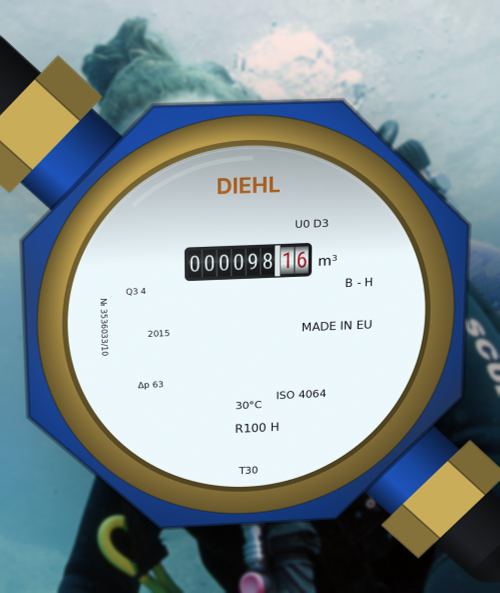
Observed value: 98.16 m³
